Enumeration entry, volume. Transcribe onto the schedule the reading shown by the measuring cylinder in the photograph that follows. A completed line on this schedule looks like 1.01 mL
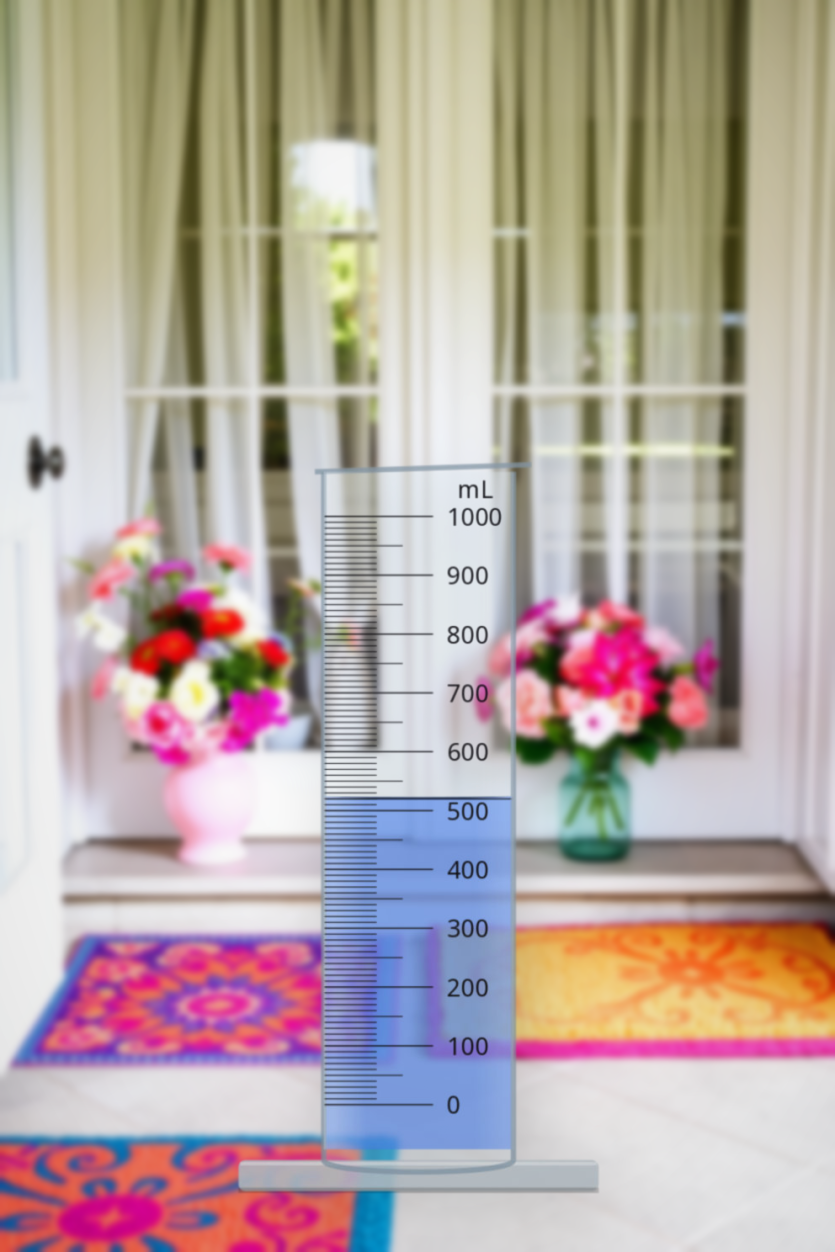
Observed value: 520 mL
